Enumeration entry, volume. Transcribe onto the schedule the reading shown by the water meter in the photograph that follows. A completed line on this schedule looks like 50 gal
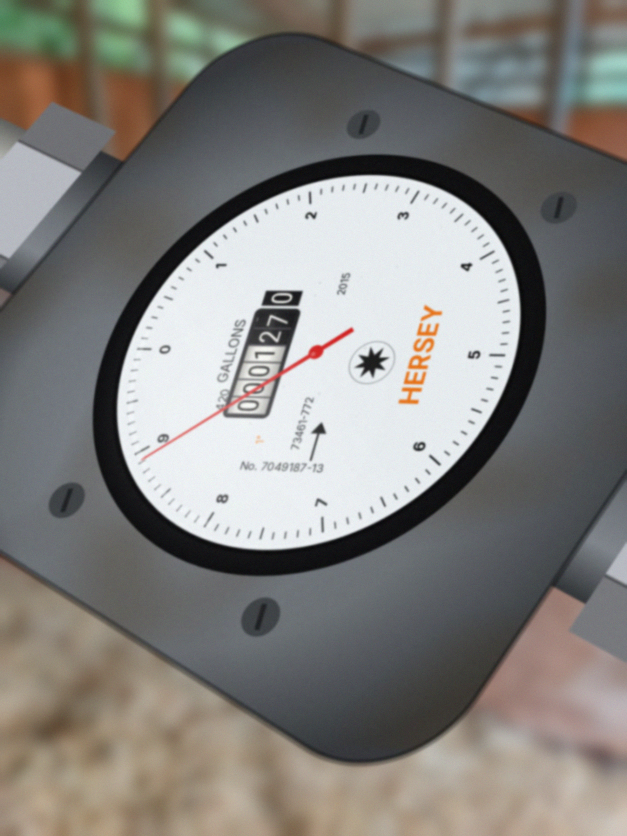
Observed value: 1268.9 gal
